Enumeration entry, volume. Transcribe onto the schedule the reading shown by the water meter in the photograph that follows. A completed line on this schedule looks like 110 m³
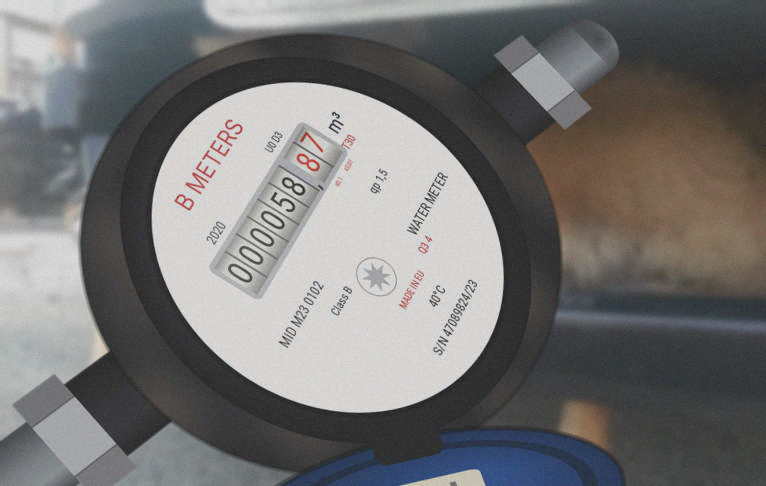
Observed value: 58.87 m³
